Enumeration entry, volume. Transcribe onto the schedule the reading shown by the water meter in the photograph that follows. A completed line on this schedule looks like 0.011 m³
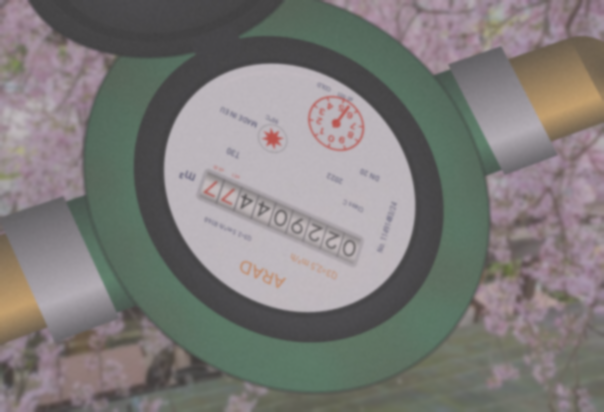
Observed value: 229044.775 m³
